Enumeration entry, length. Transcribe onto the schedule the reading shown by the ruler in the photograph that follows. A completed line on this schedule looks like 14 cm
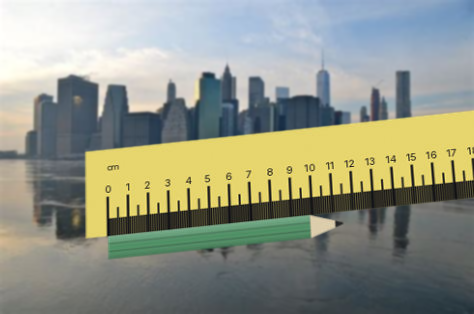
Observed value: 11.5 cm
